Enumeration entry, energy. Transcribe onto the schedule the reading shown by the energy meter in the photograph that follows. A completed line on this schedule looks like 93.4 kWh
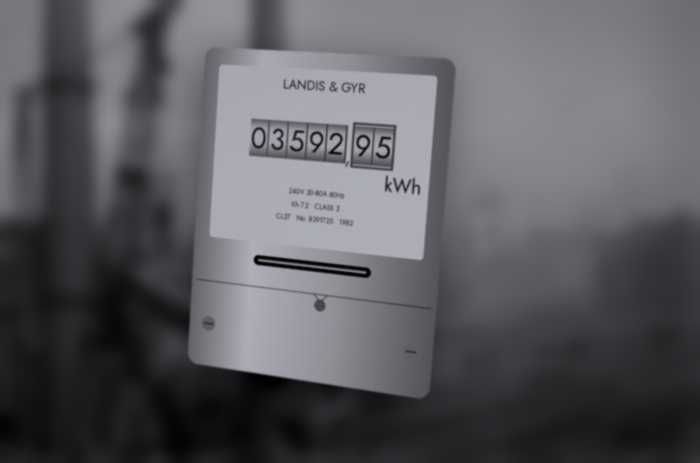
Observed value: 3592.95 kWh
